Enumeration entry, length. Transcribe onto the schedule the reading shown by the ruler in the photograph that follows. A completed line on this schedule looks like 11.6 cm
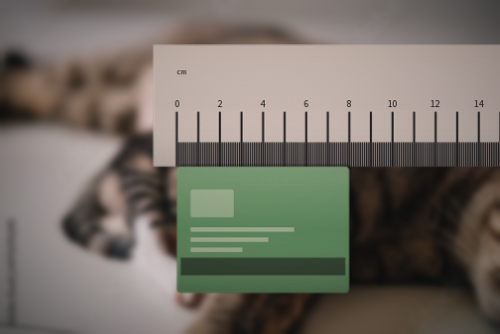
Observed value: 8 cm
